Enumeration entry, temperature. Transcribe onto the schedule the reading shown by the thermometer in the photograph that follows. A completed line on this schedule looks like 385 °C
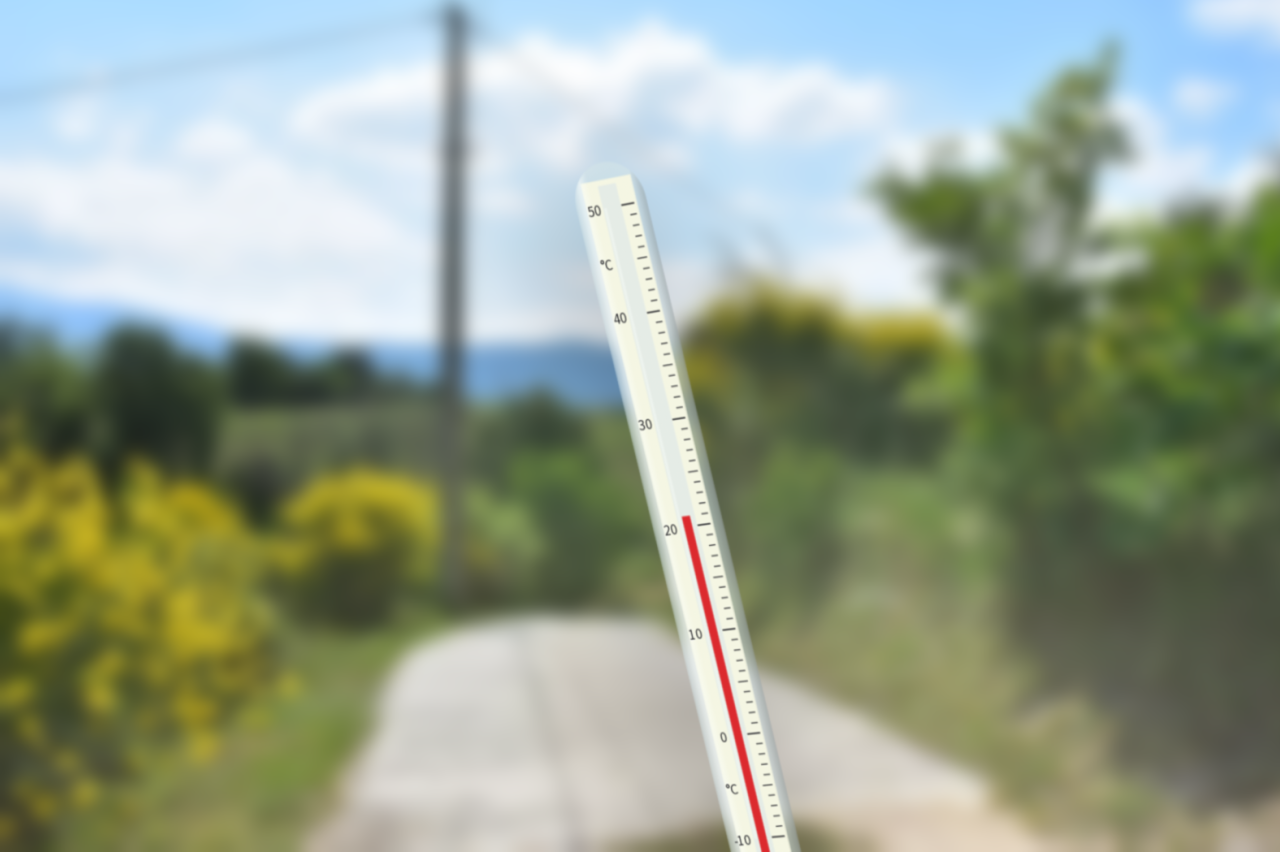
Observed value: 21 °C
